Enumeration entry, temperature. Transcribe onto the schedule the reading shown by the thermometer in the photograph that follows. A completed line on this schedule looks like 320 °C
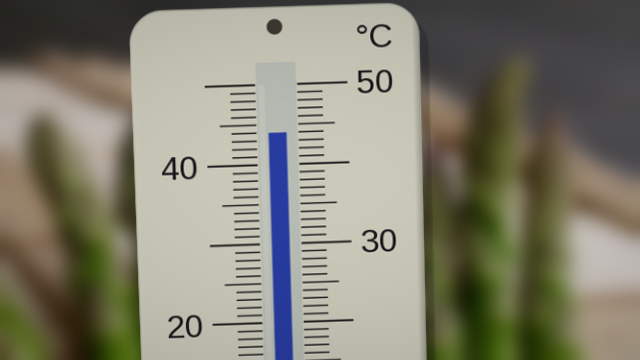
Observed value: 44 °C
